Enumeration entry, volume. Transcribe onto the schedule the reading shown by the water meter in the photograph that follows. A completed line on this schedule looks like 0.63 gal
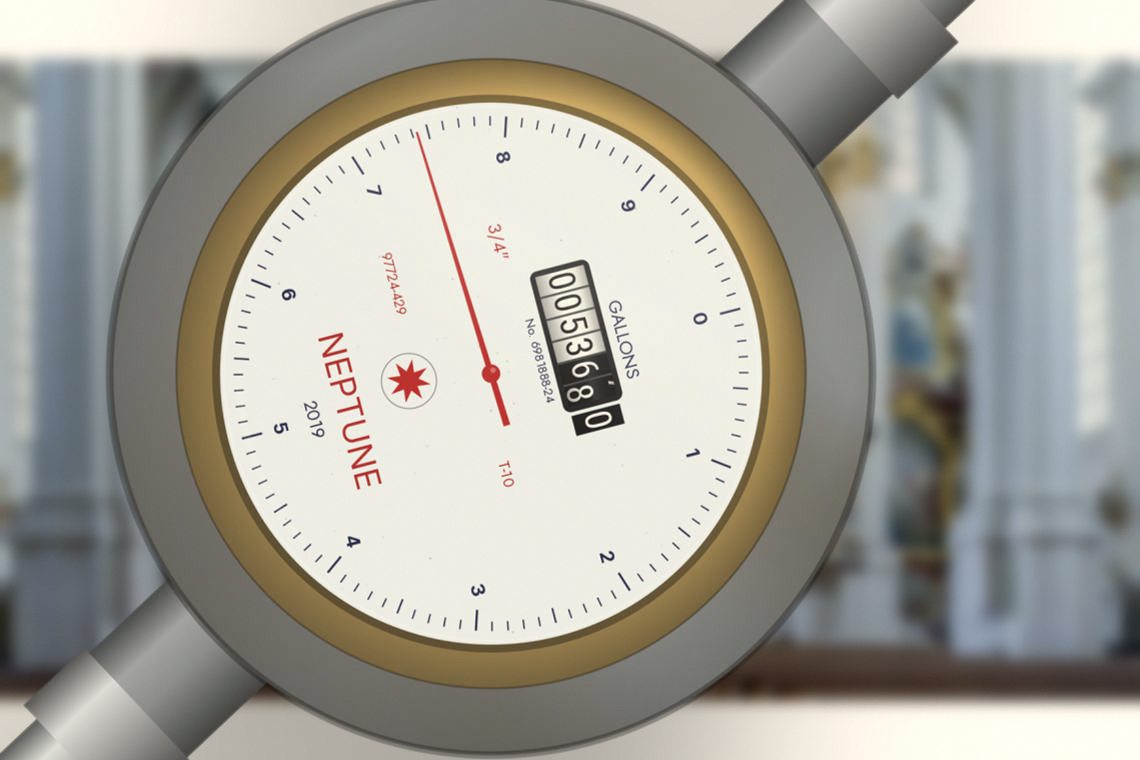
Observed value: 53677.4 gal
